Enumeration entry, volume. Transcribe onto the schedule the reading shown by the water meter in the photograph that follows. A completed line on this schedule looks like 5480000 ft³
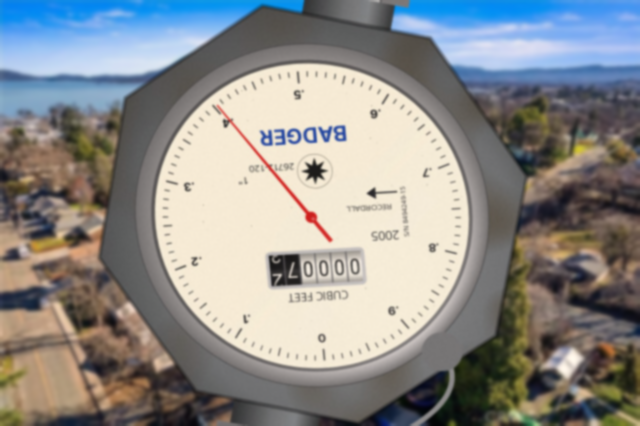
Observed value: 72.40 ft³
